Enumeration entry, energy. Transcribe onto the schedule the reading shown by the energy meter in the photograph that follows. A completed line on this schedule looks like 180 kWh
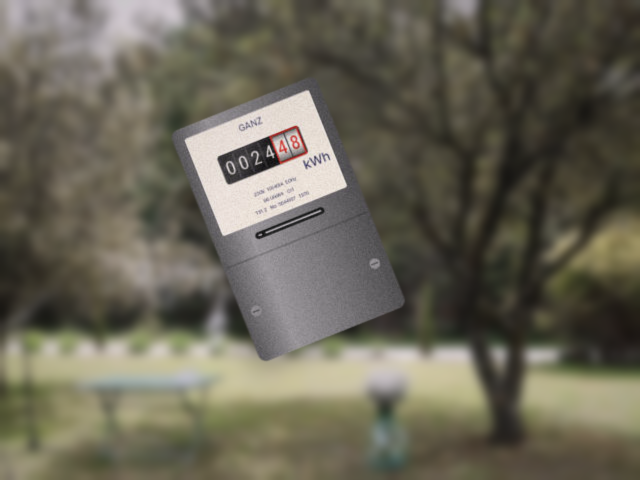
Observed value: 24.48 kWh
